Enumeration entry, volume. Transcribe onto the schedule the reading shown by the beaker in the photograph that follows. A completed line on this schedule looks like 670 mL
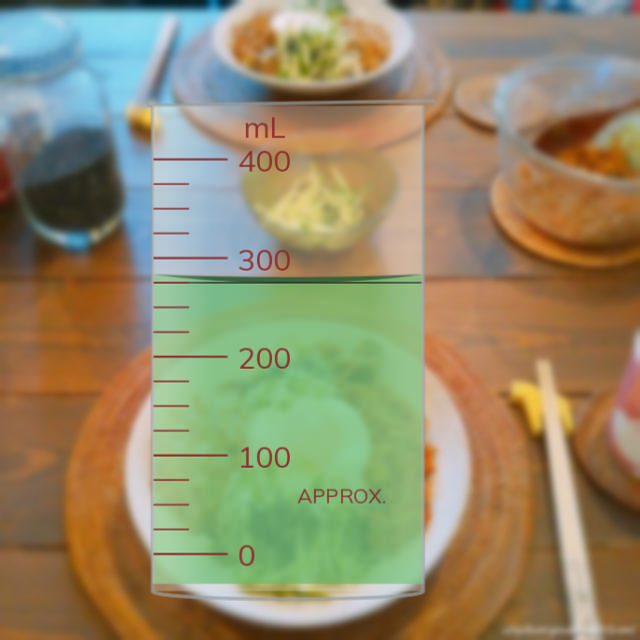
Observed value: 275 mL
